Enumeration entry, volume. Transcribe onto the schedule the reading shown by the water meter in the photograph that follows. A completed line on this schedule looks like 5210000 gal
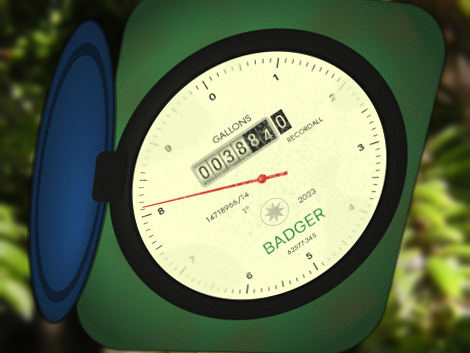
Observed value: 38838.1 gal
